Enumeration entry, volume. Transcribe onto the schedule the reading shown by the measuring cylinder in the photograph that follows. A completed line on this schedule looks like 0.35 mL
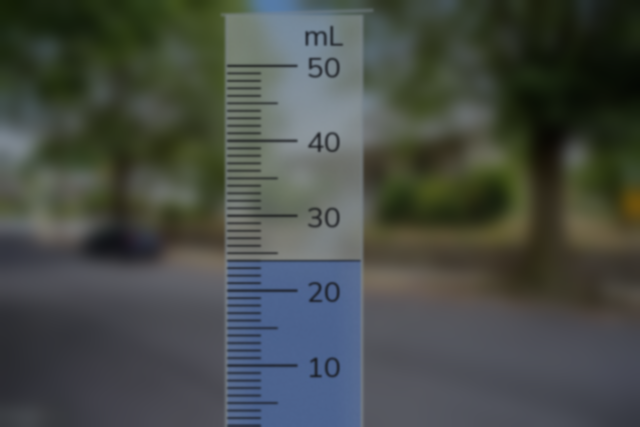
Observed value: 24 mL
